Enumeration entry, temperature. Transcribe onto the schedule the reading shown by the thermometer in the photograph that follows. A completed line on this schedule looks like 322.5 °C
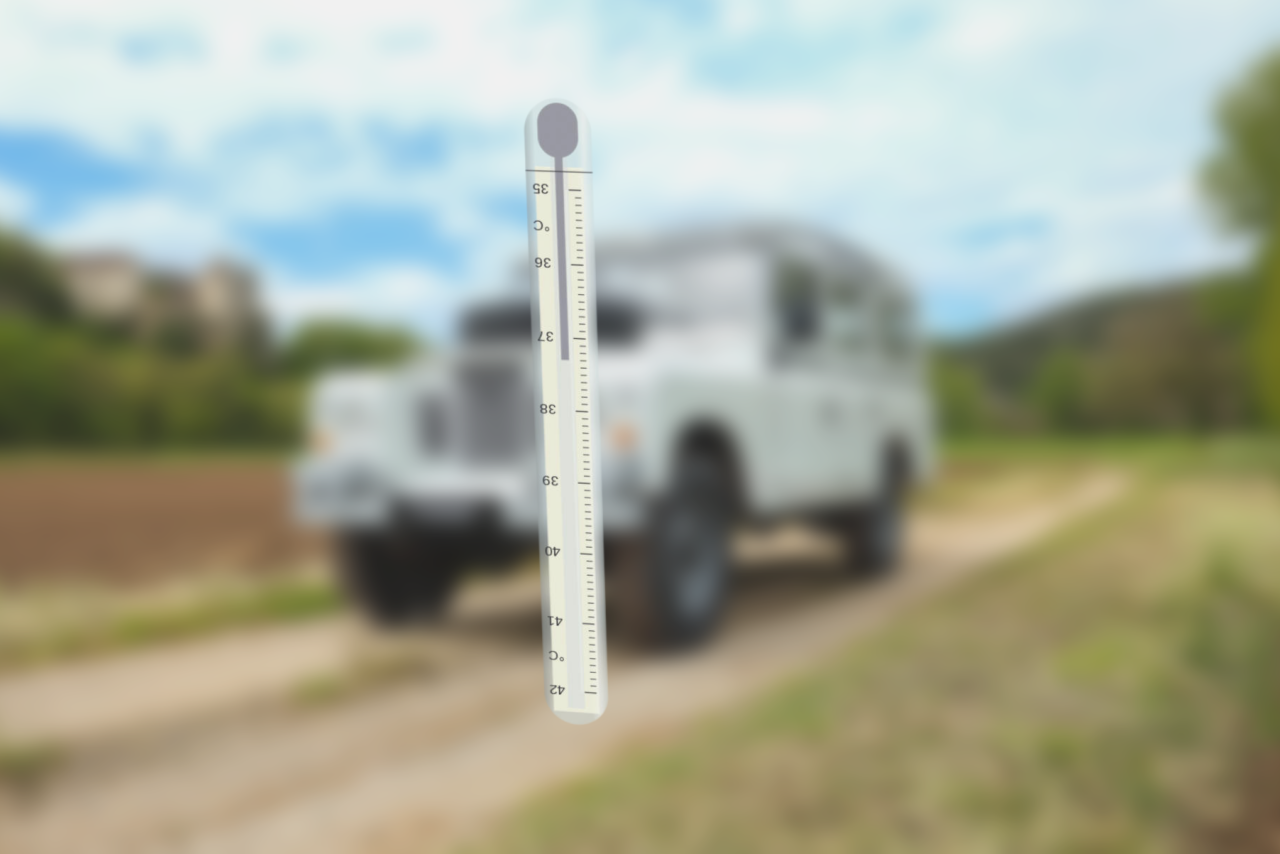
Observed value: 37.3 °C
